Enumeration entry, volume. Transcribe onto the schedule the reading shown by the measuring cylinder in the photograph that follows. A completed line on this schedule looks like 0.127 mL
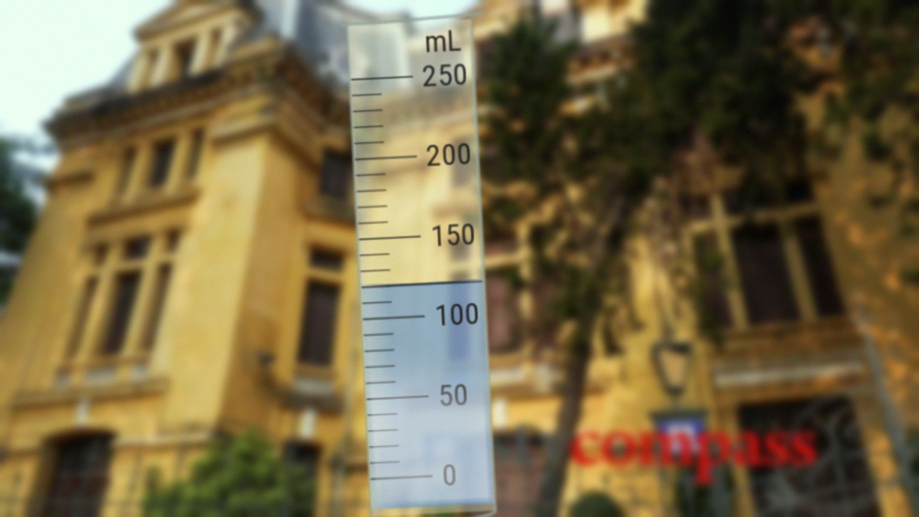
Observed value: 120 mL
